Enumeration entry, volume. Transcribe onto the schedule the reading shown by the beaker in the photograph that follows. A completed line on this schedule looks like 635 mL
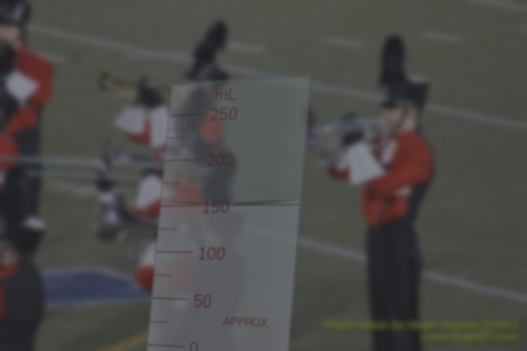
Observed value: 150 mL
